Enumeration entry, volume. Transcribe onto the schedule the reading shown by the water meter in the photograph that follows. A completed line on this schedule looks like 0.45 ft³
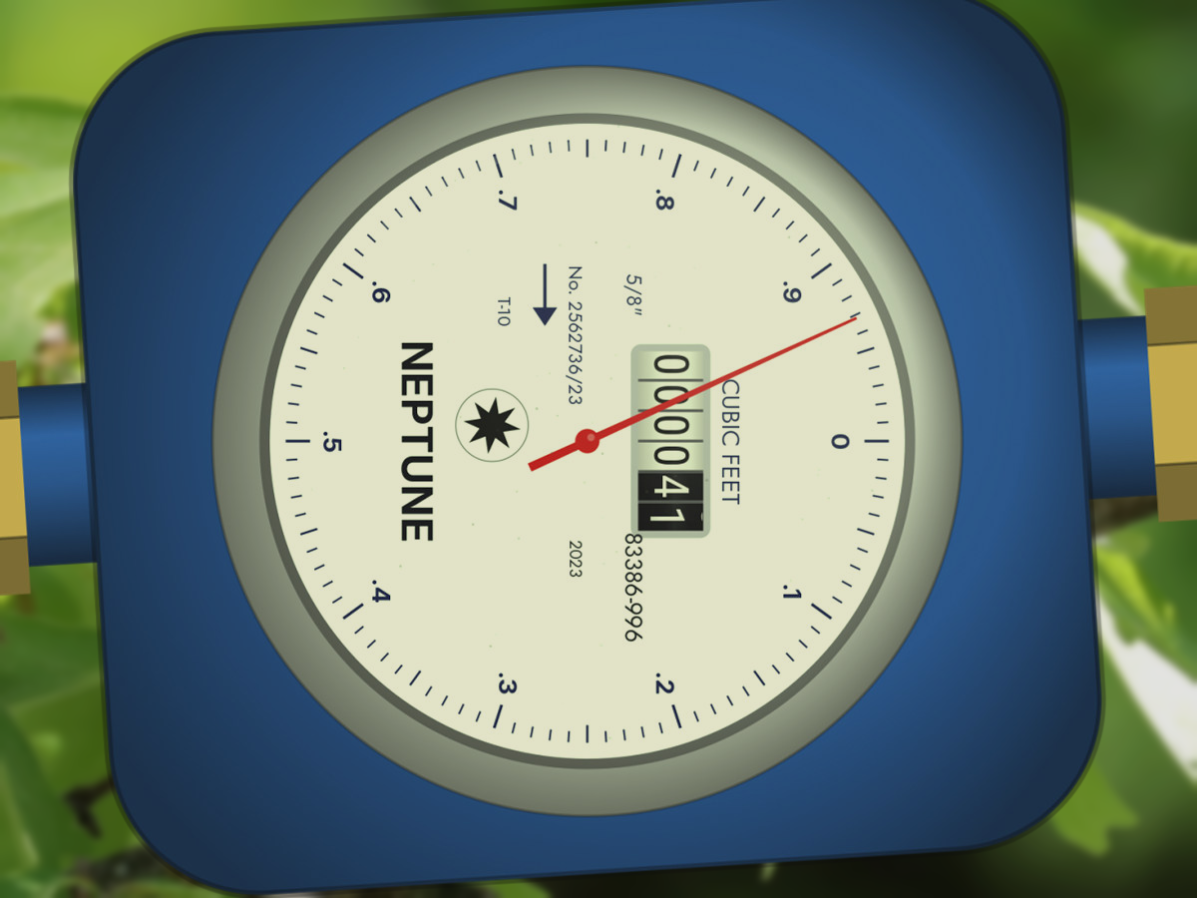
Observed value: 40.93 ft³
